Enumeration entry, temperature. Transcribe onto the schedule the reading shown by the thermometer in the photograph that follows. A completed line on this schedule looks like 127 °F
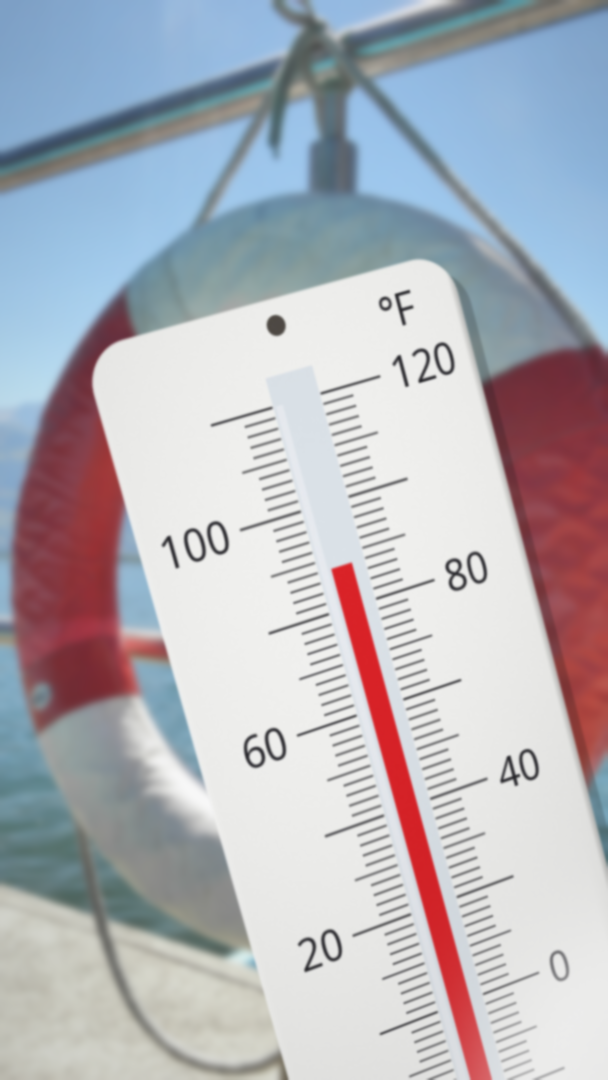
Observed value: 88 °F
